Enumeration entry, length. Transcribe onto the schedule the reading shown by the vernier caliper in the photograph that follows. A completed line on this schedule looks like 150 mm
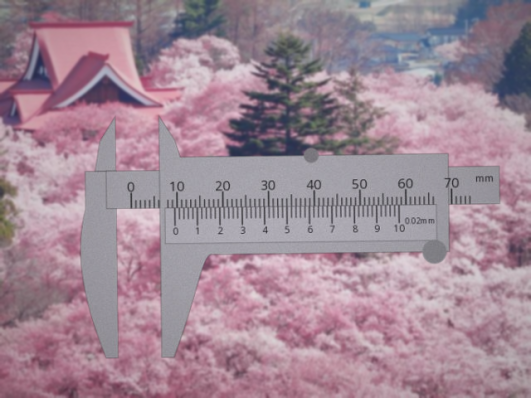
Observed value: 9.5 mm
